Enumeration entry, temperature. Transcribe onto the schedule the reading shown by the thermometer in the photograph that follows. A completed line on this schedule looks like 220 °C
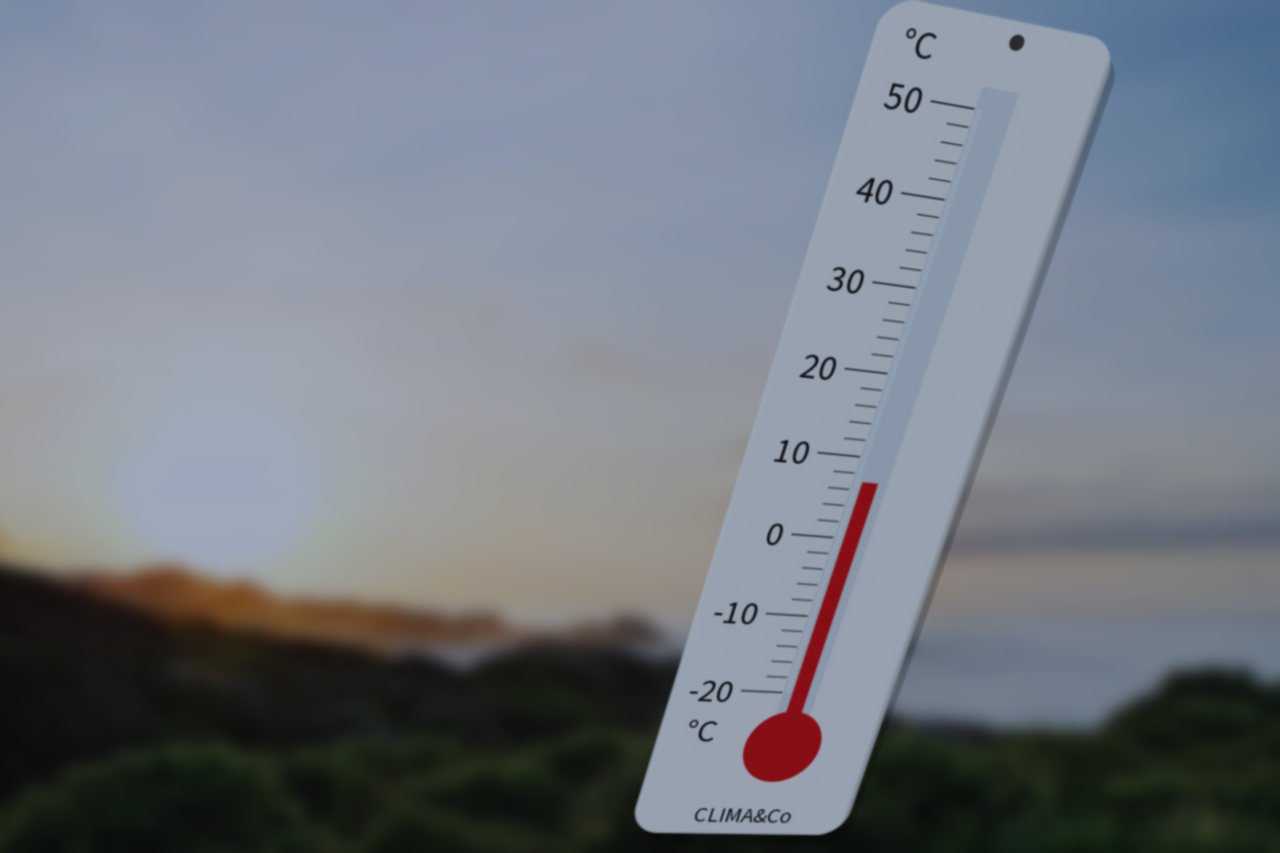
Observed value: 7 °C
